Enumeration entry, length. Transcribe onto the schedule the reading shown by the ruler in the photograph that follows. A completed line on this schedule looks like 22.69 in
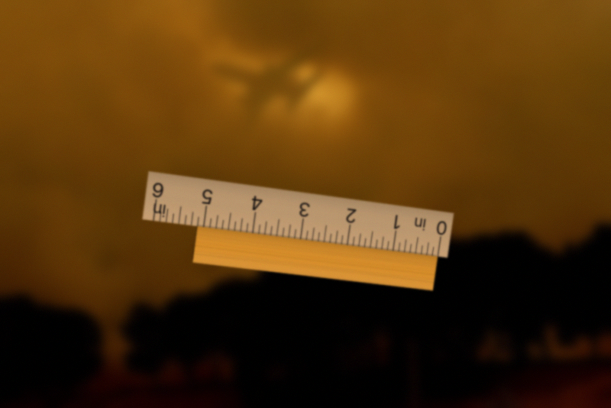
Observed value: 5.125 in
